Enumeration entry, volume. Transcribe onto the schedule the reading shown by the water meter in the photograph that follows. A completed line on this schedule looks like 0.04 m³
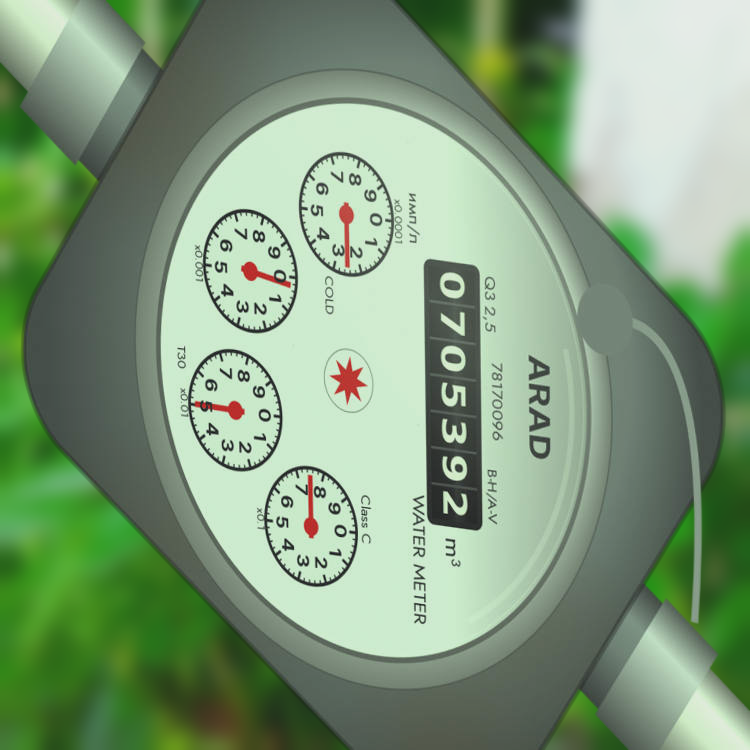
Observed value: 705392.7502 m³
